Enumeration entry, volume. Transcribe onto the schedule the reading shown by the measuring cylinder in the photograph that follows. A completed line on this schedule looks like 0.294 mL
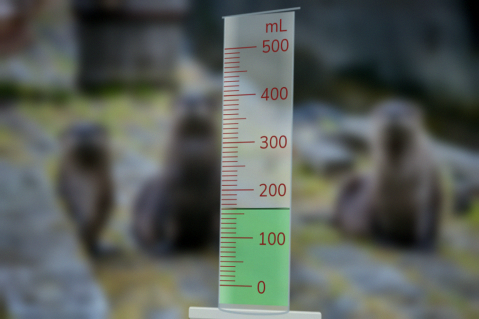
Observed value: 160 mL
